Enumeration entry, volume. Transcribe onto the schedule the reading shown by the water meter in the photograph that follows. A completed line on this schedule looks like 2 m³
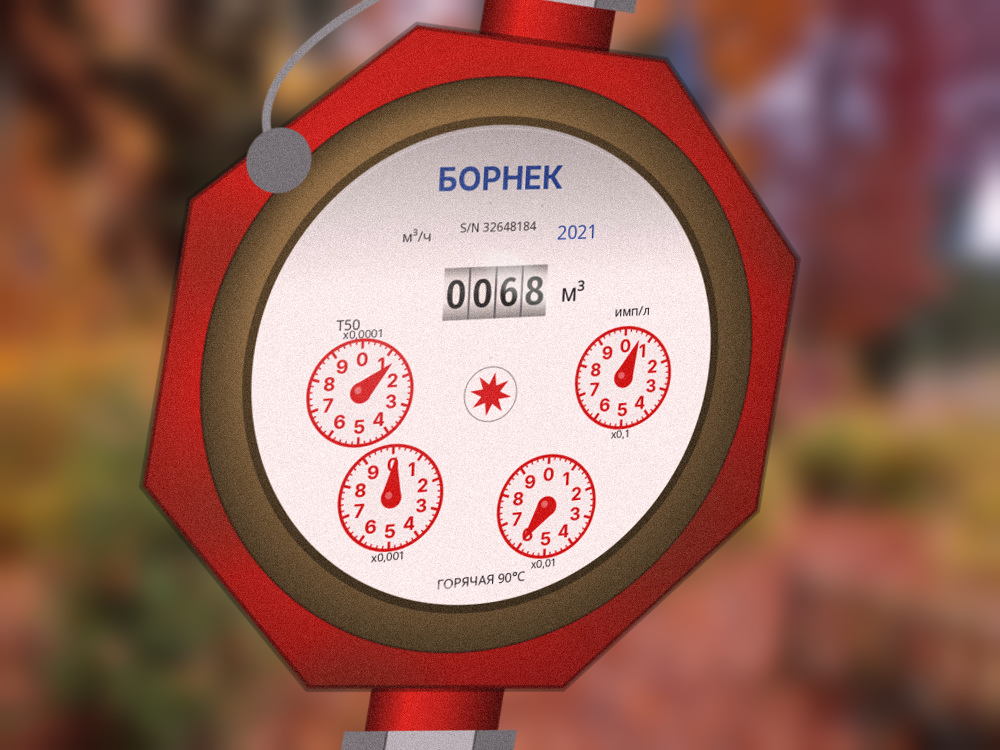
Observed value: 68.0601 m³
